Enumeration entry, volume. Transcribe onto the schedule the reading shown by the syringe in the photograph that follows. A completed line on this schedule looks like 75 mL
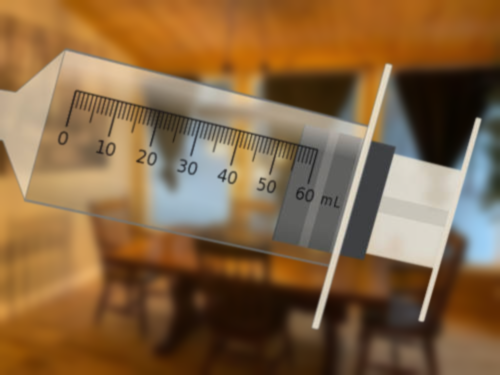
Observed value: 55 mL
